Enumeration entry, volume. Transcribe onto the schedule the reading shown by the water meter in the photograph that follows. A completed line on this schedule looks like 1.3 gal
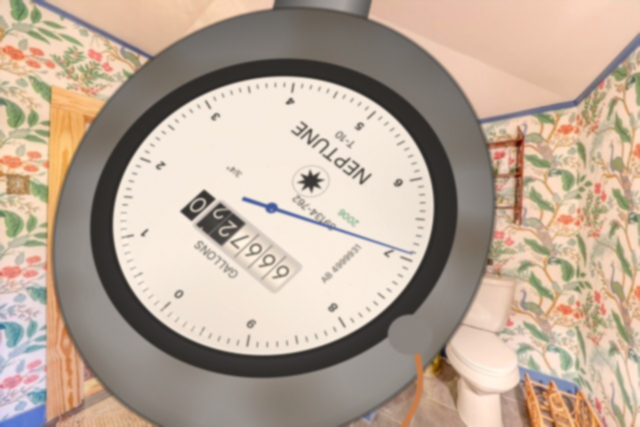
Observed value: 6667216.9 gal
